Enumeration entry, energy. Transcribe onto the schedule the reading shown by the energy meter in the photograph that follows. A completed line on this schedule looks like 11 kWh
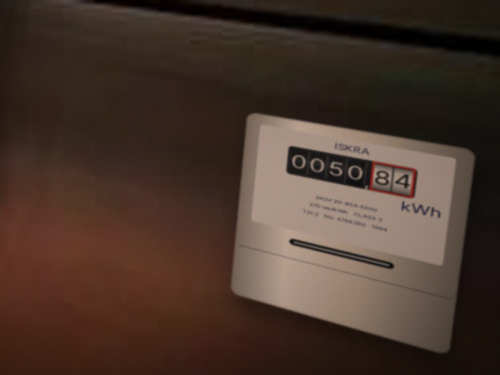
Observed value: 50.84 kWh
